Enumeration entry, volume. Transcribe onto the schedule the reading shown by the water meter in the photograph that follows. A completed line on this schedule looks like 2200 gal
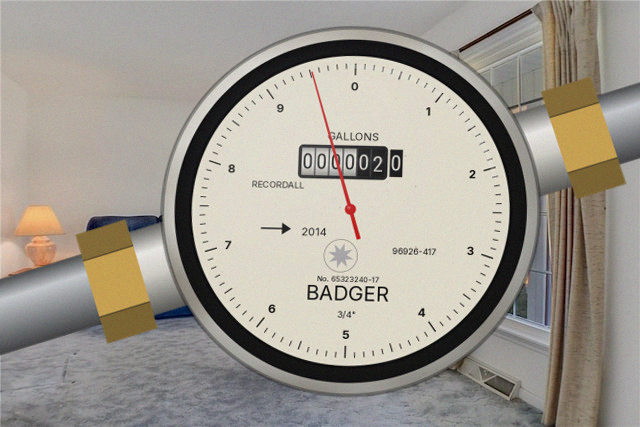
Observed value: 19.5 gal
